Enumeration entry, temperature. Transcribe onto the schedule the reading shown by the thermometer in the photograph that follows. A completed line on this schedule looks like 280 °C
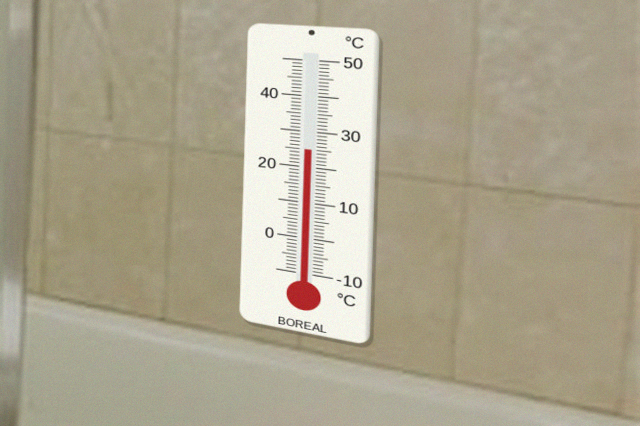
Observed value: 25 °C
